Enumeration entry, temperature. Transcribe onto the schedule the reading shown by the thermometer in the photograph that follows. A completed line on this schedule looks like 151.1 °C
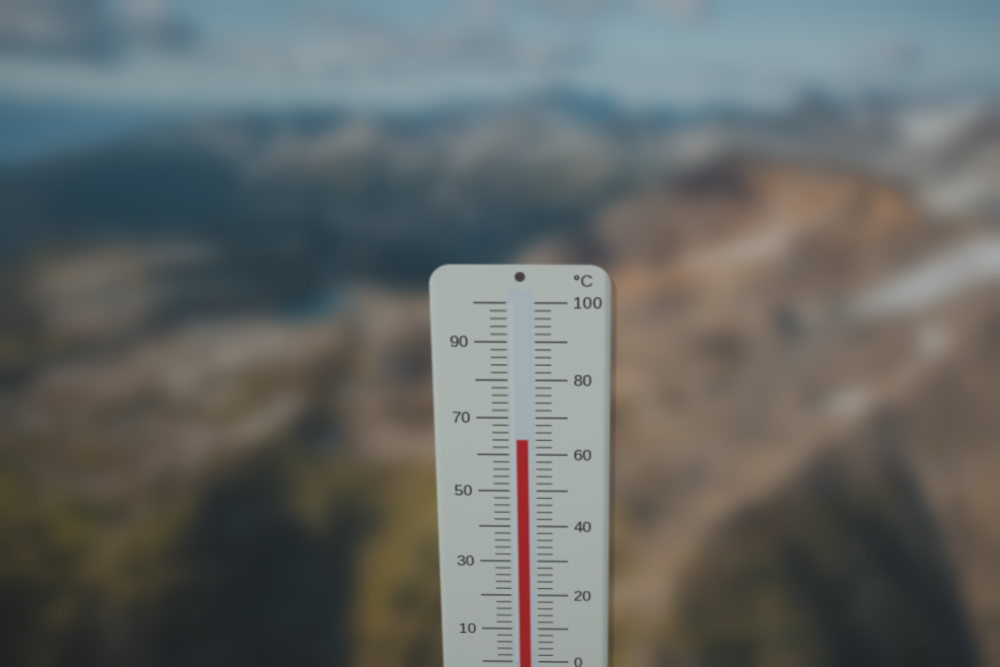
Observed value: 64 °C
